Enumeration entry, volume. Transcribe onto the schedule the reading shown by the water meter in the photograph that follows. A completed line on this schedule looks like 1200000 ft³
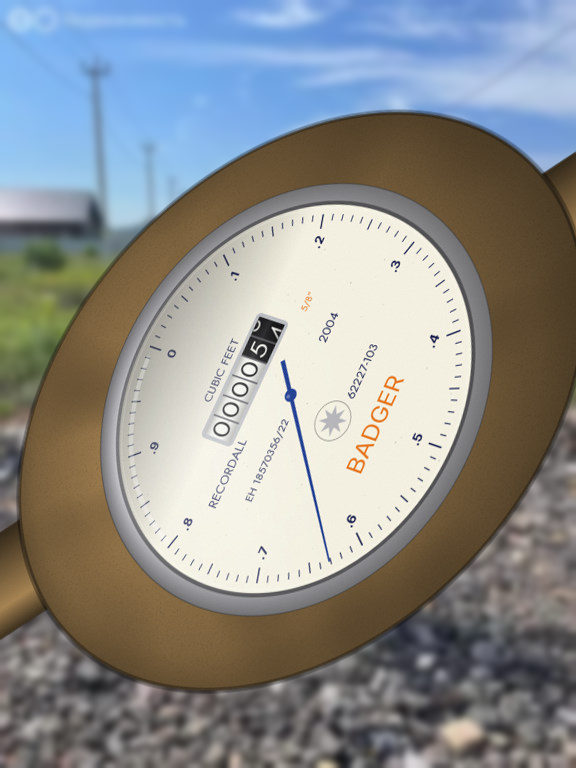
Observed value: 53.63 ft³
